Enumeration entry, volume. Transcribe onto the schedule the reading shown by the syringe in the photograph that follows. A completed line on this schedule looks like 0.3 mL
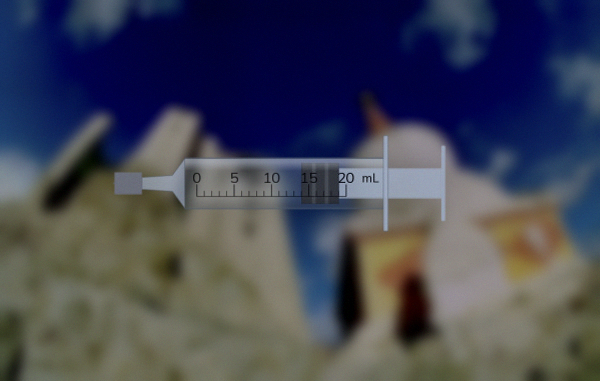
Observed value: 14 mL
